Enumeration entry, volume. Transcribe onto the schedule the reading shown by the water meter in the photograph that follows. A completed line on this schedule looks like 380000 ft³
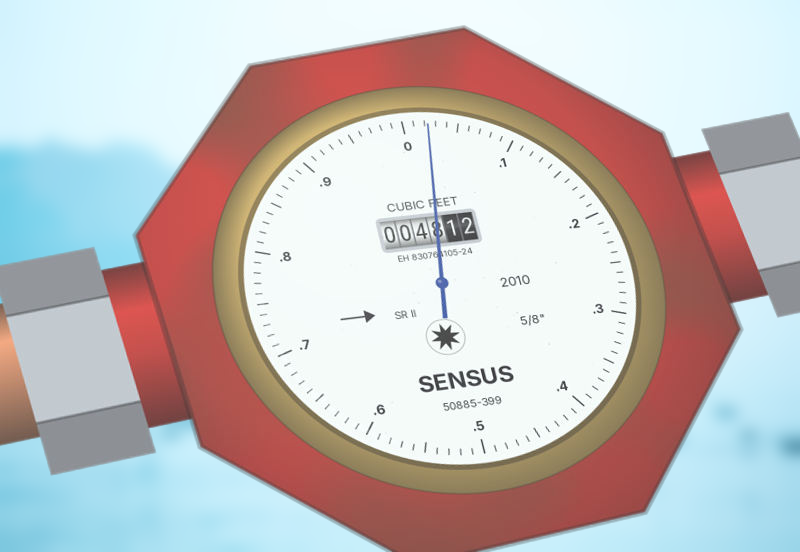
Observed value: 4812.02 ft³
